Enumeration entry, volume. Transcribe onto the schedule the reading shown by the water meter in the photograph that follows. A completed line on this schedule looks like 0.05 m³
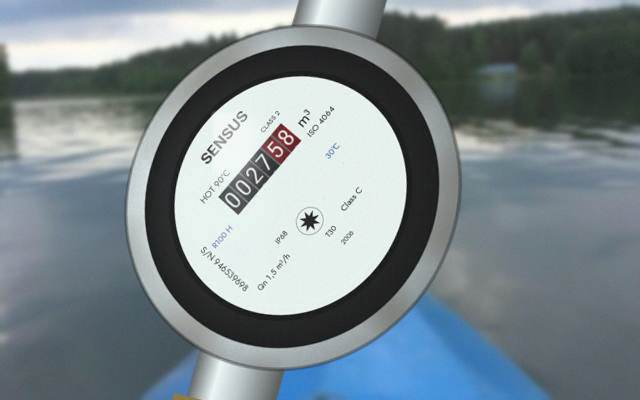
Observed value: 27.58 m³
